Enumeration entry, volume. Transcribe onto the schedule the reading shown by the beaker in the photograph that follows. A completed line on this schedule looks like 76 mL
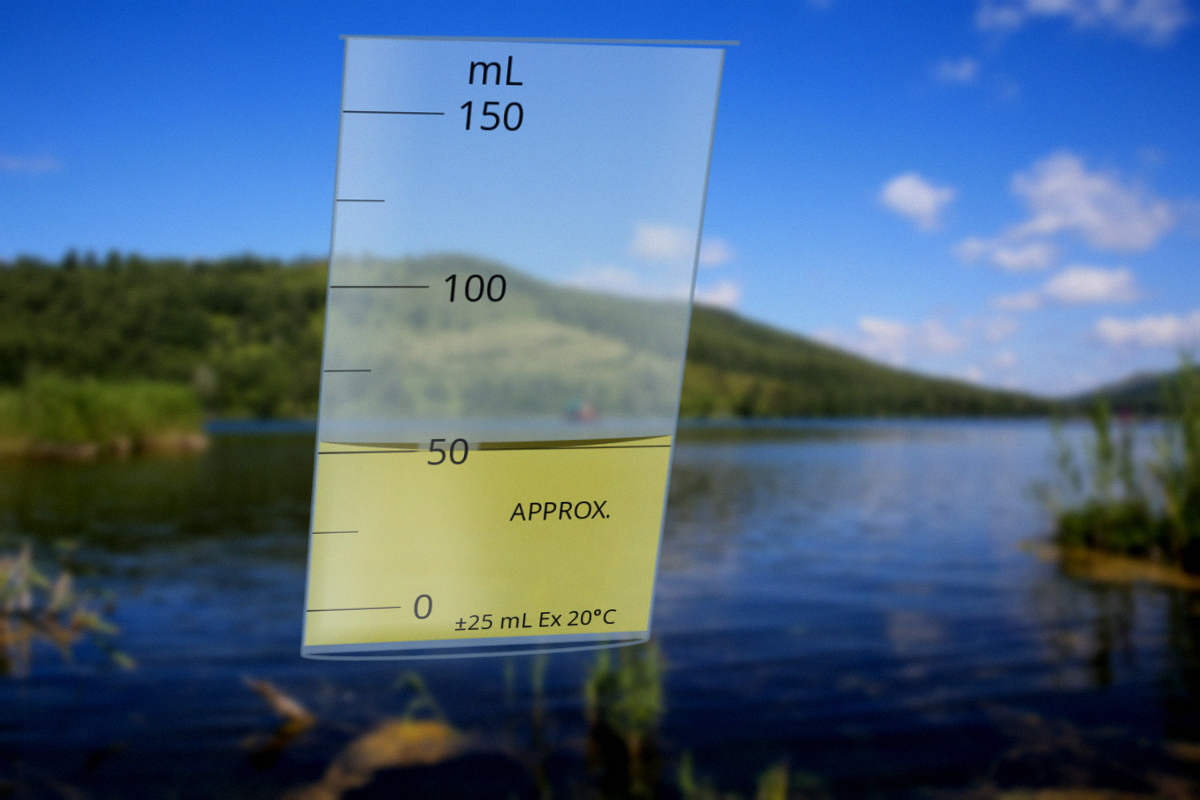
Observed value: 50 mL
